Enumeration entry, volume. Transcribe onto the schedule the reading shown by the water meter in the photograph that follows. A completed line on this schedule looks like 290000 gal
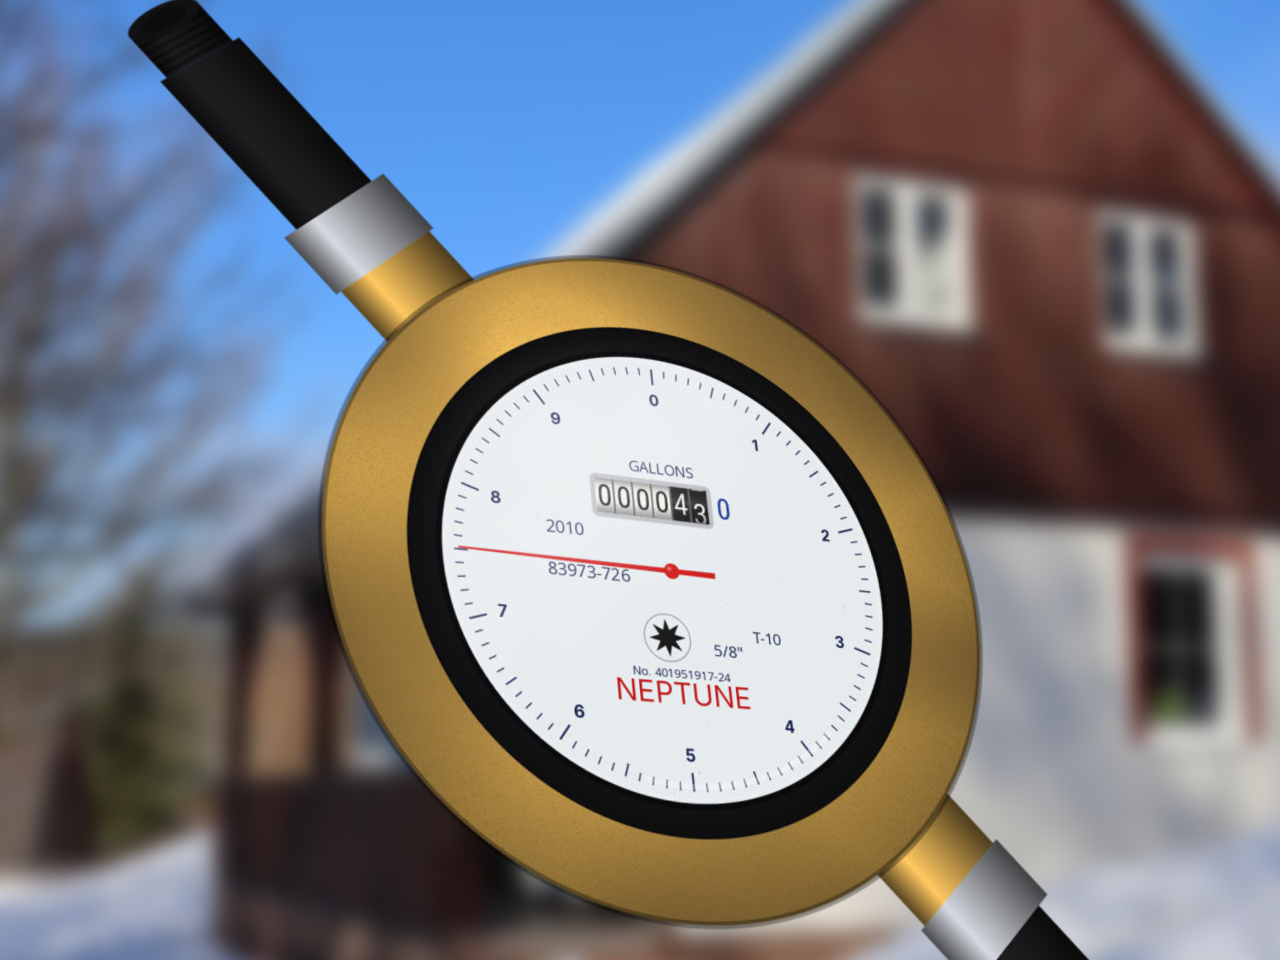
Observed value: 427.5 gal
